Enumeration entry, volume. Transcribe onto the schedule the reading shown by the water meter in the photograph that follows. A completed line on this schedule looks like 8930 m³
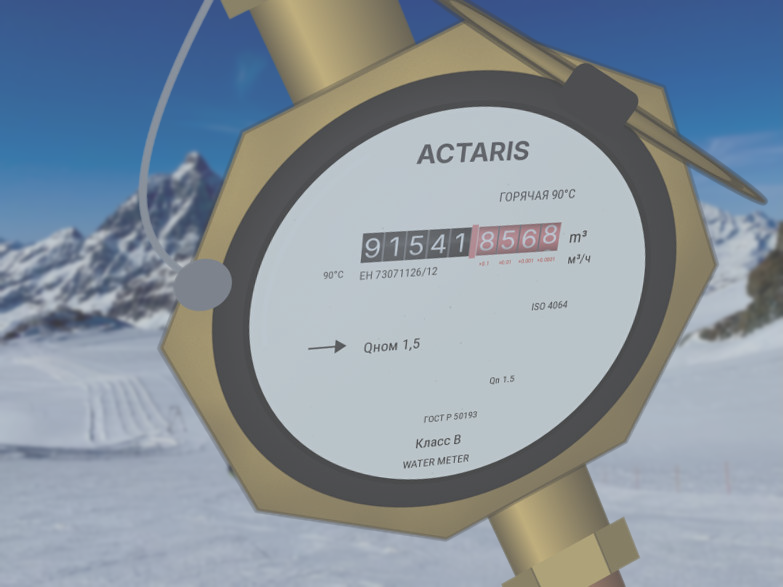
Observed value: 91541.8568 m³
